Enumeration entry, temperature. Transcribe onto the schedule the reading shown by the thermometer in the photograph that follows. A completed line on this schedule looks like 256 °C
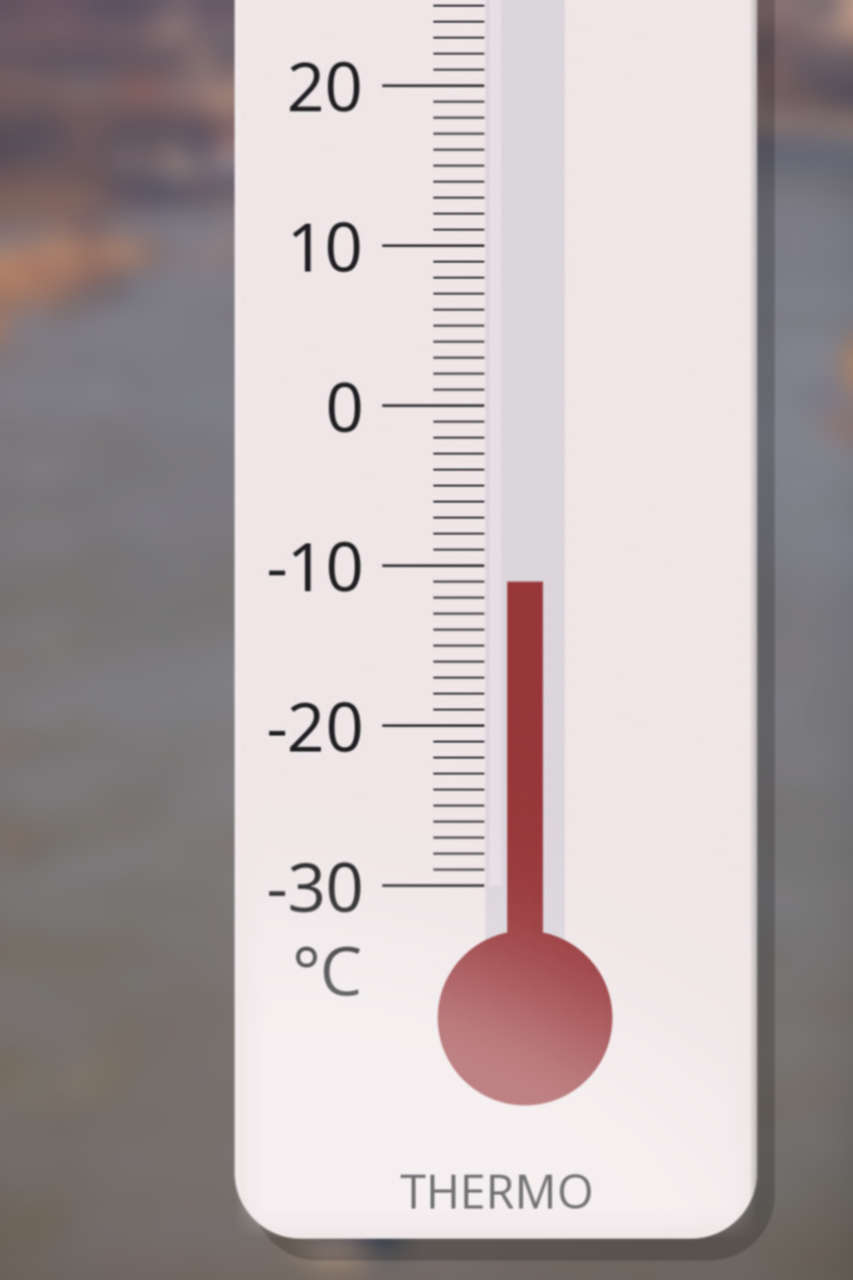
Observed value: -11 °C
